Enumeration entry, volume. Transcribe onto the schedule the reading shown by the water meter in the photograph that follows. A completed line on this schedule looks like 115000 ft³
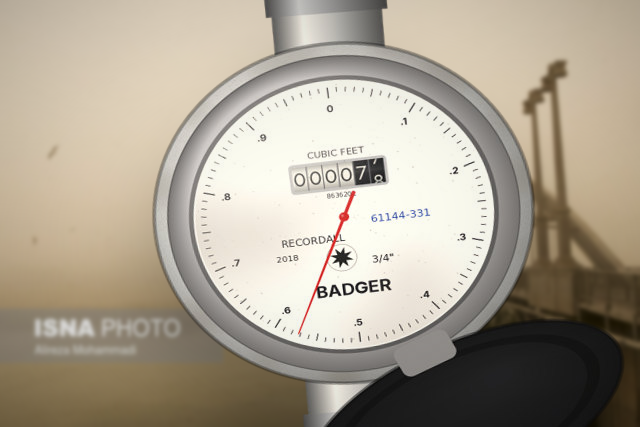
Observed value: 77.57 ft³
